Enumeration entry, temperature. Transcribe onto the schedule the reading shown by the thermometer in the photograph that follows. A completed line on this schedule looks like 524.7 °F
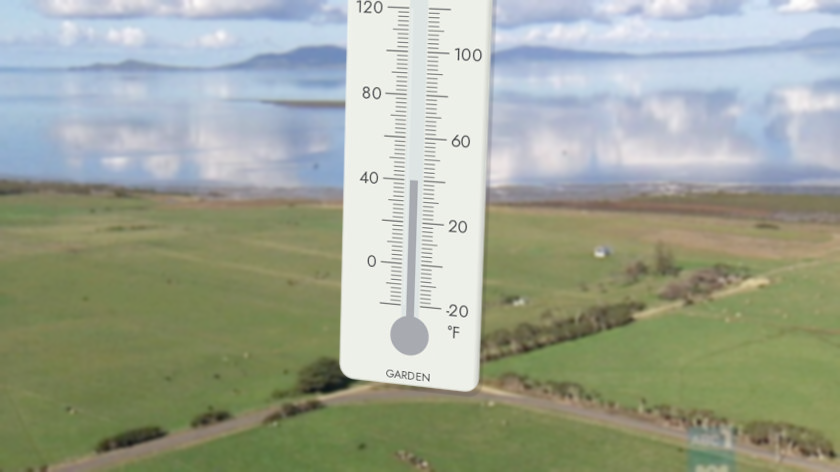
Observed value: 40 °F
